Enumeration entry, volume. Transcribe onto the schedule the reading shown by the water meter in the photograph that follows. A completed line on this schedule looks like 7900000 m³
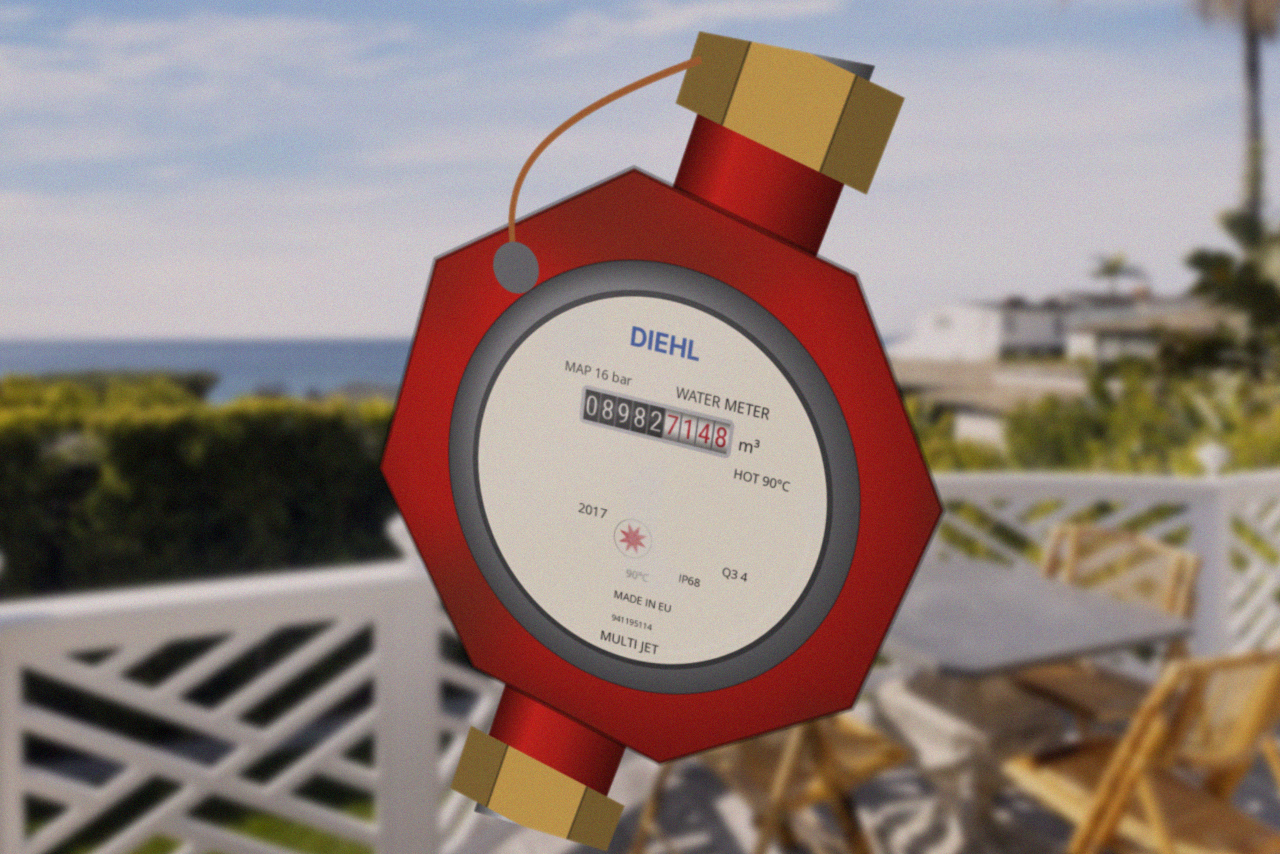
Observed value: 8982.7148 m³
